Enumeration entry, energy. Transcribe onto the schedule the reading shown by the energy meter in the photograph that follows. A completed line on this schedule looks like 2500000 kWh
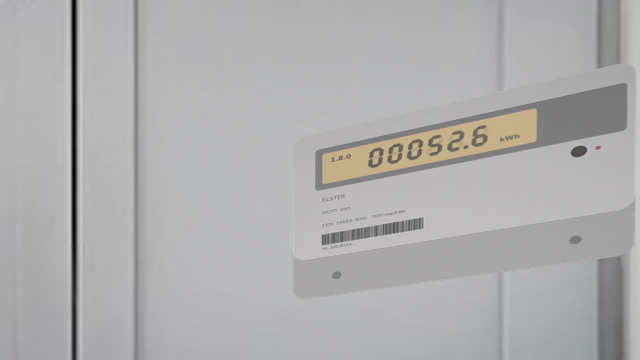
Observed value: 52.6 kWh
